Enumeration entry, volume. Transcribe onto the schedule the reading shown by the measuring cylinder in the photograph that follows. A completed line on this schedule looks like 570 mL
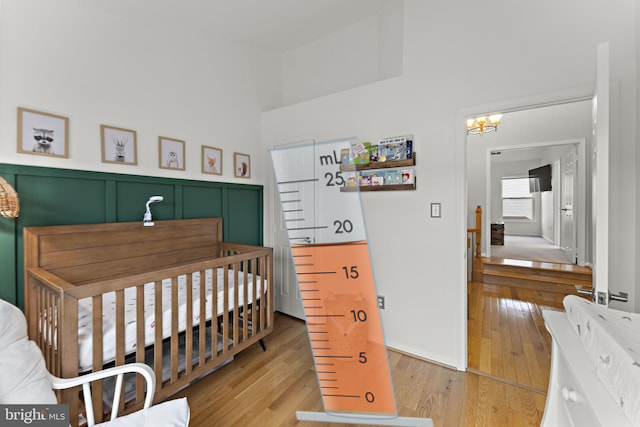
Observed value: 18 mL
